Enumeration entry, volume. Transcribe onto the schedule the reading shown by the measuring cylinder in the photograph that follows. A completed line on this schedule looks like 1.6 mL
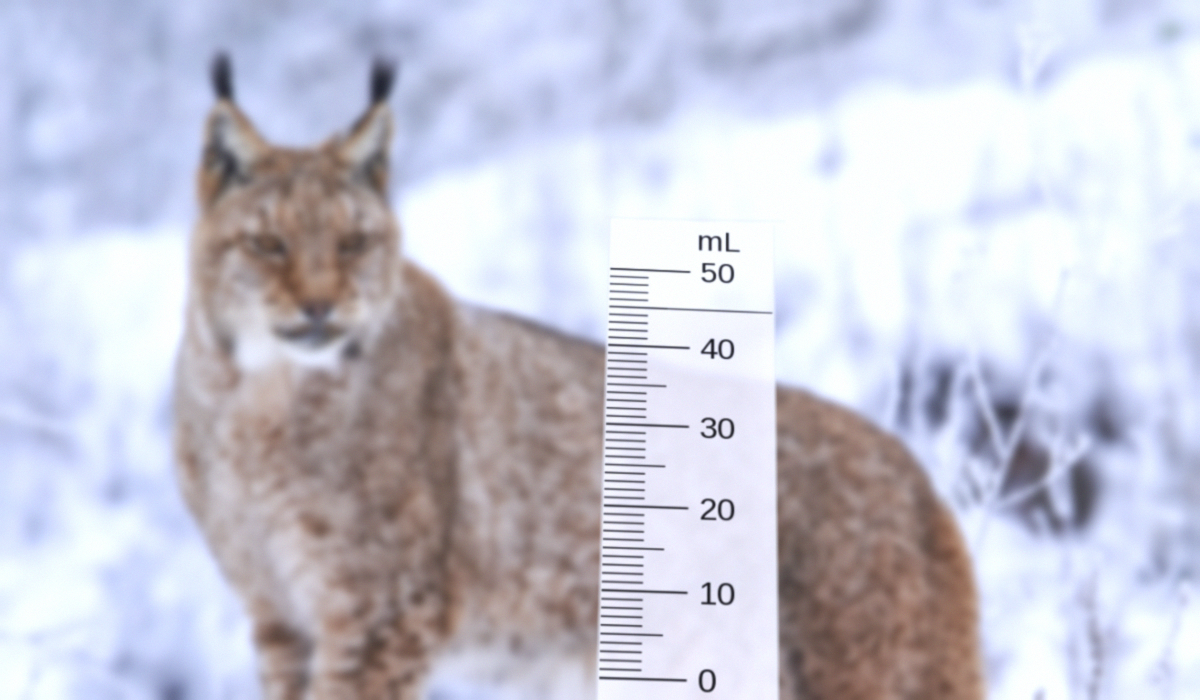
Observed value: 45 mL
